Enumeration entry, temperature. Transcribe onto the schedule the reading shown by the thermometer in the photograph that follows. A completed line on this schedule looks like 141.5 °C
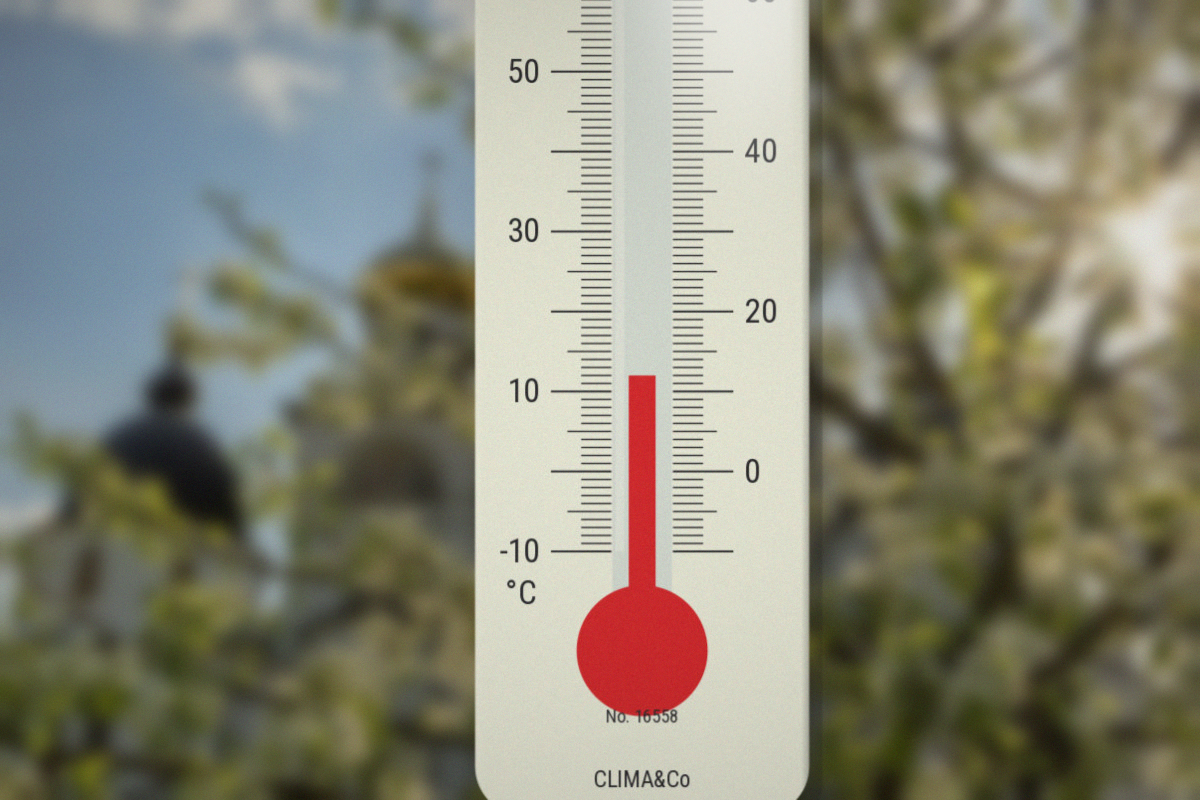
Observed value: 12 °C
